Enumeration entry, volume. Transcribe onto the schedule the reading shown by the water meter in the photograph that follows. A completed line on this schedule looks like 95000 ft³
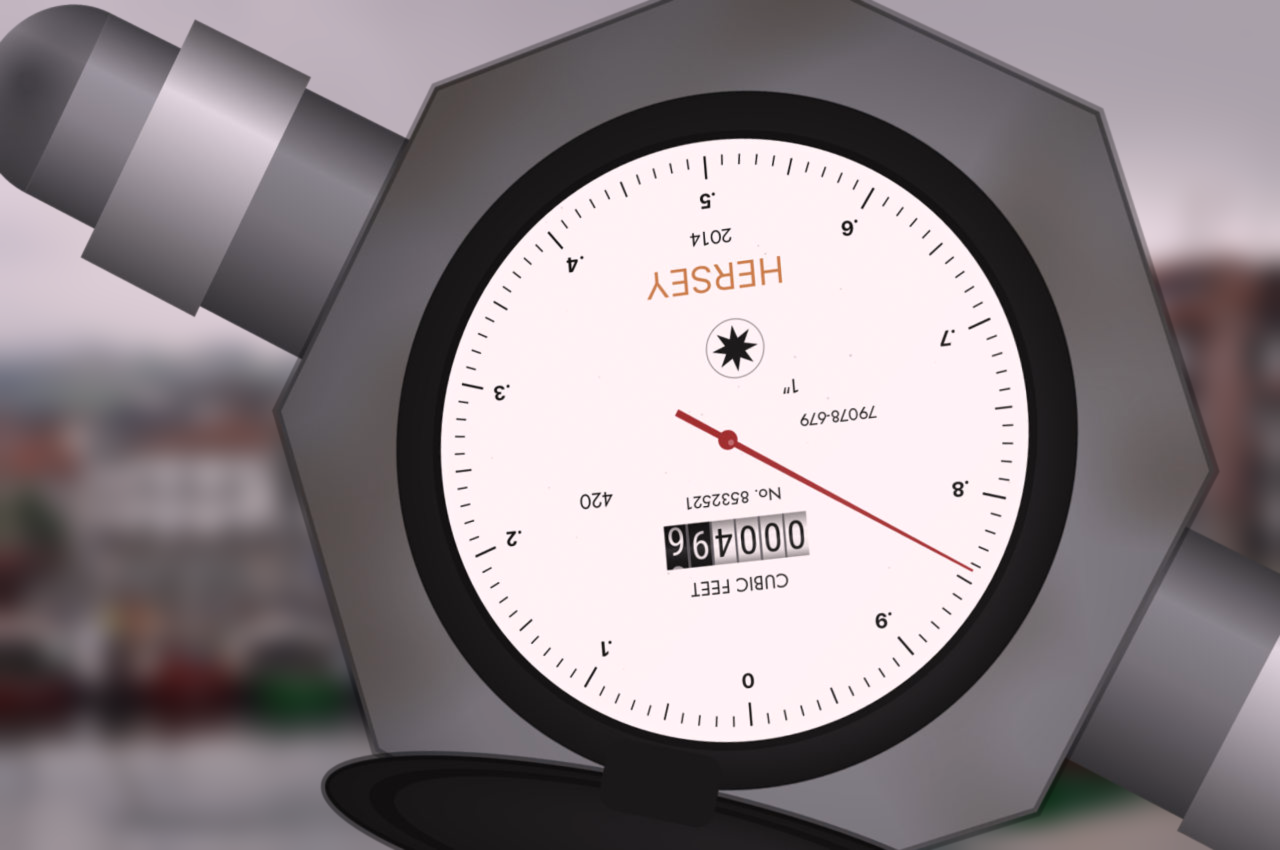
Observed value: 495.84 ft³
